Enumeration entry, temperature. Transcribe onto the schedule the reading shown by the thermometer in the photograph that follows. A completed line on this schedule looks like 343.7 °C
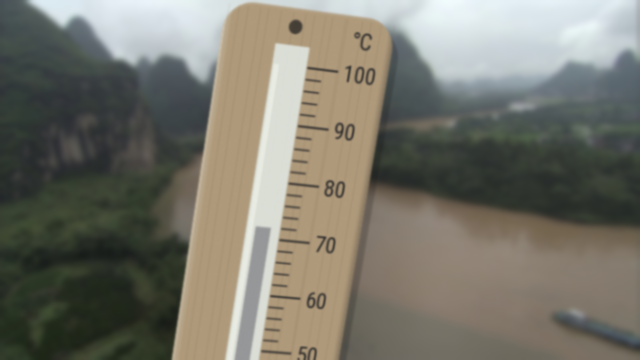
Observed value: 72 °C
